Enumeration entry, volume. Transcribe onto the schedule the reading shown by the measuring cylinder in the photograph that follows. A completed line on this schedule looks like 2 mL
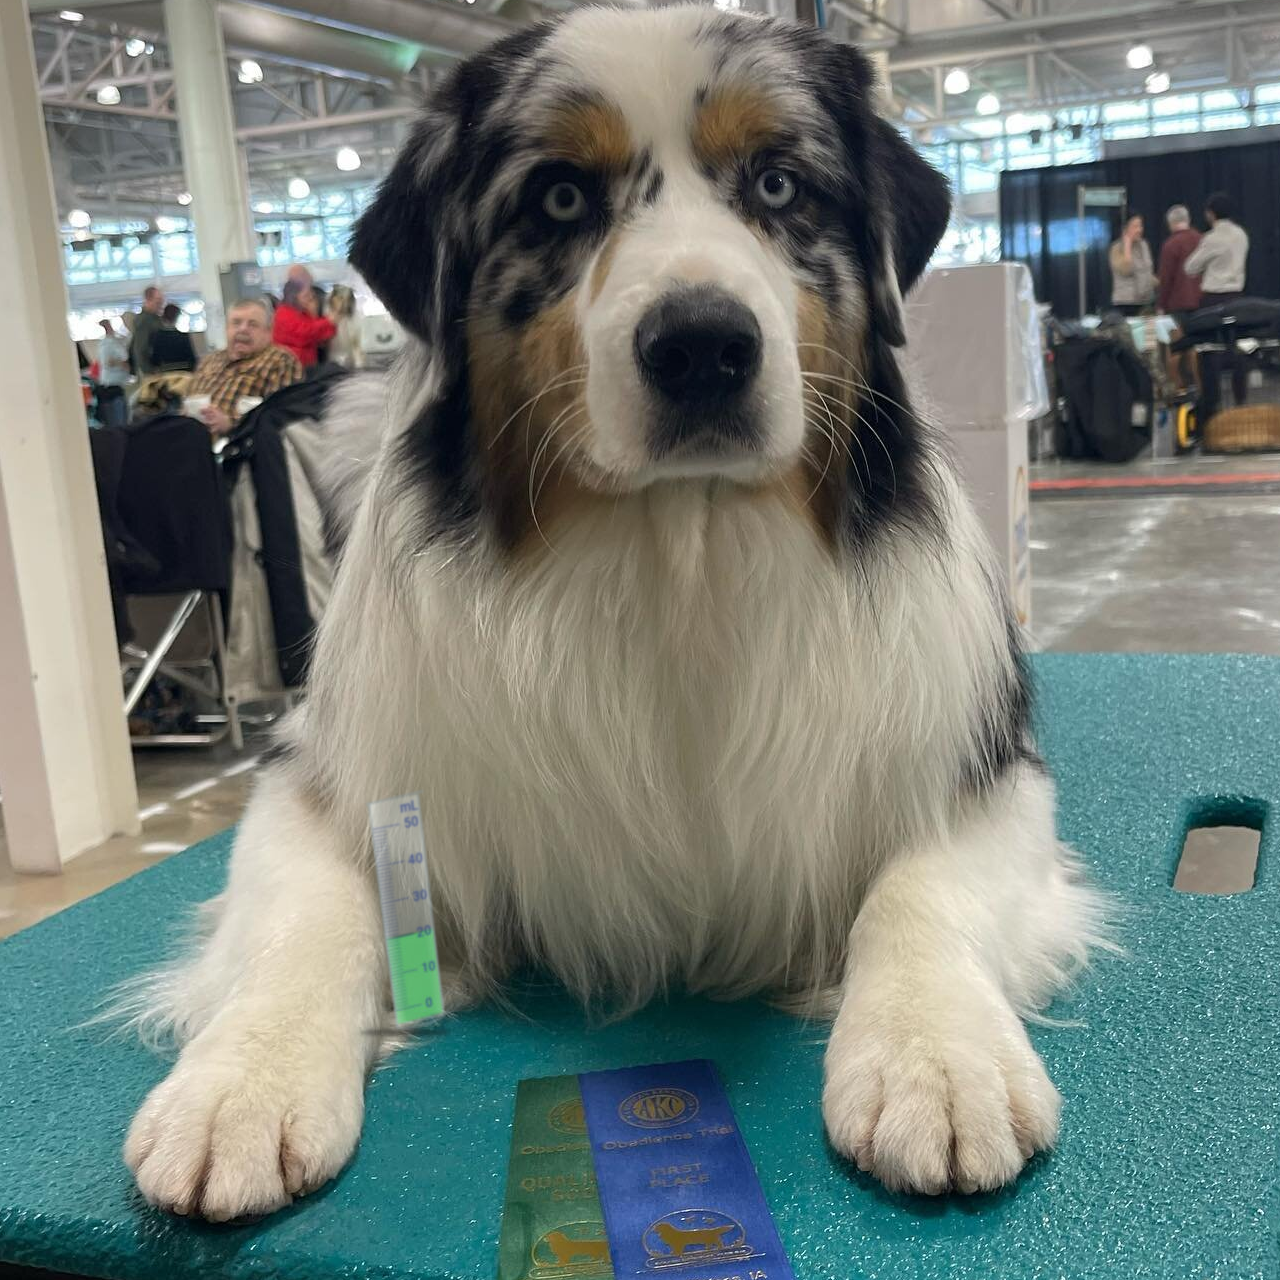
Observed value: 20 mL
